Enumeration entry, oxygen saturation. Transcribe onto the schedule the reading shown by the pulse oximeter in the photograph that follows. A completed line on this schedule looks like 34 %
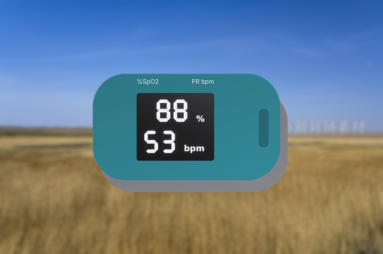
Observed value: 88 %
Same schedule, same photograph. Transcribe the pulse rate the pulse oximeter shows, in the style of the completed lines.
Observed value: 53 bpm
